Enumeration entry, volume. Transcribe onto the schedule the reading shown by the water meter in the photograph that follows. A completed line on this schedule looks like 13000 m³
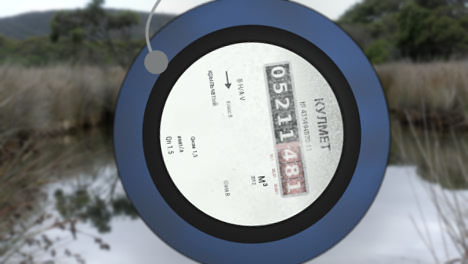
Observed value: 5211.481 m³
